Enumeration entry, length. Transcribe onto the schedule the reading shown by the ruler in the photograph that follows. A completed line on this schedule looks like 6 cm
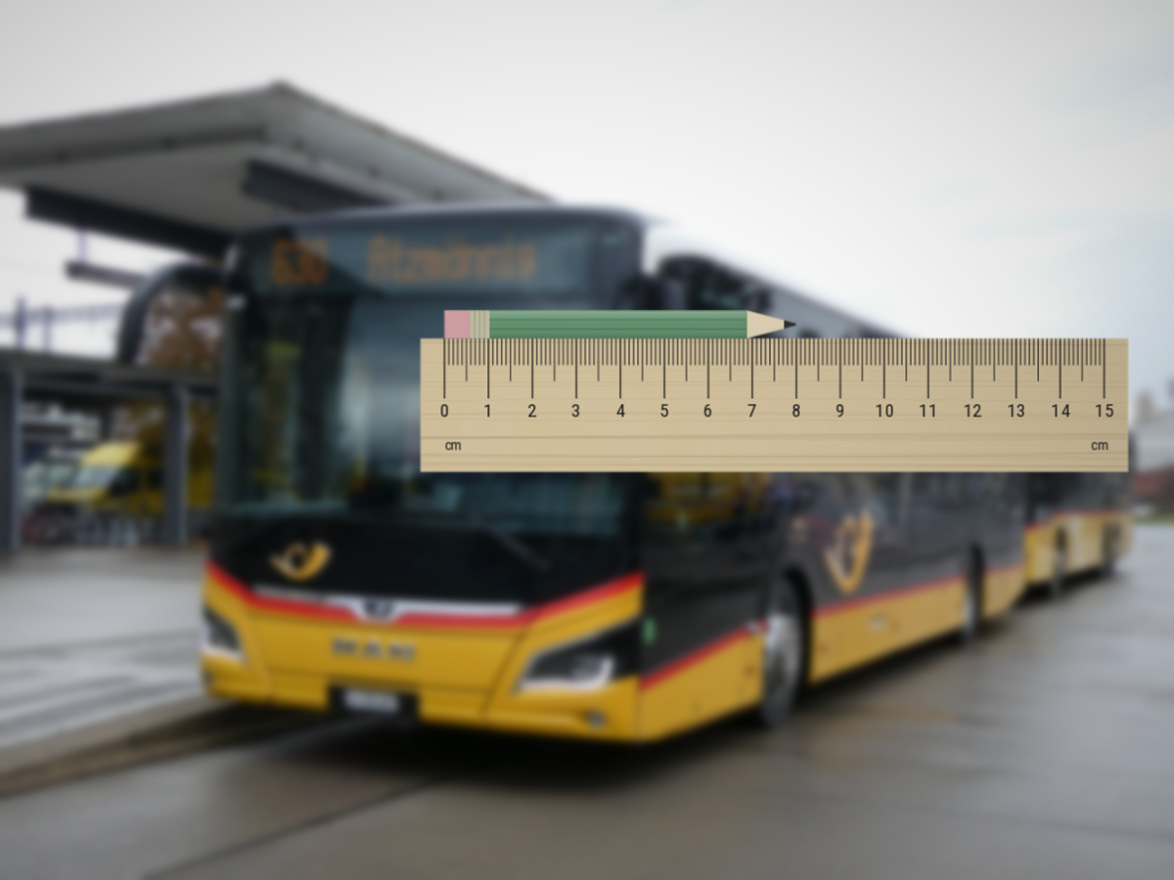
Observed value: 8 cm
